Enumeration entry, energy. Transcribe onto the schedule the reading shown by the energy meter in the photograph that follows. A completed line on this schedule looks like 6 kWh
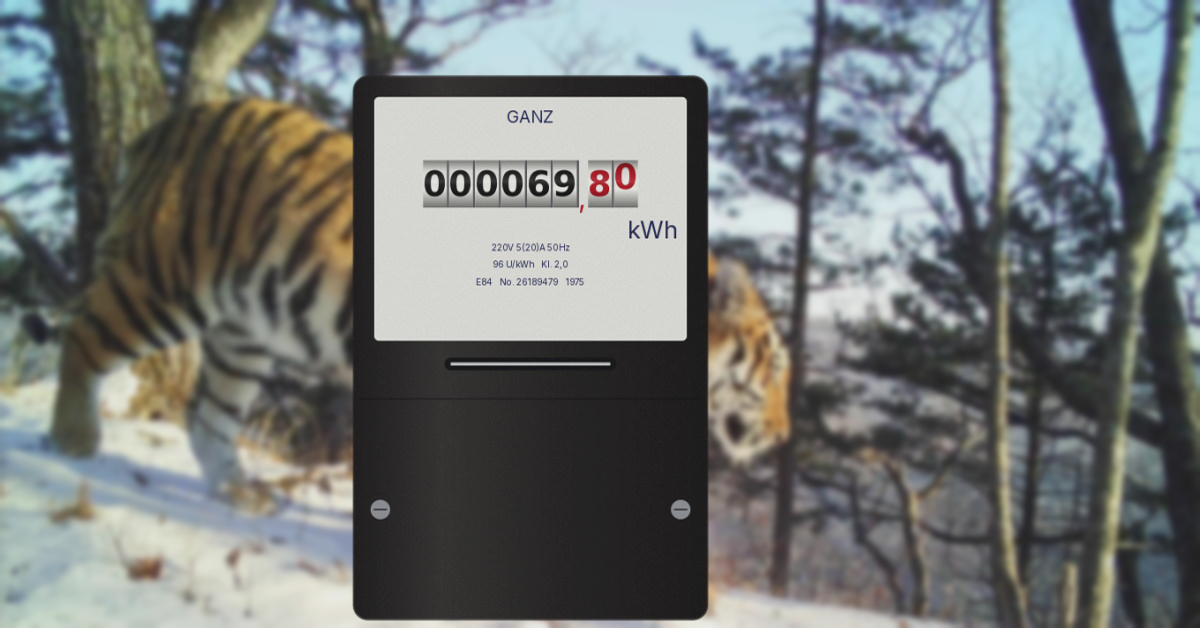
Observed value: 69.80 kWh
